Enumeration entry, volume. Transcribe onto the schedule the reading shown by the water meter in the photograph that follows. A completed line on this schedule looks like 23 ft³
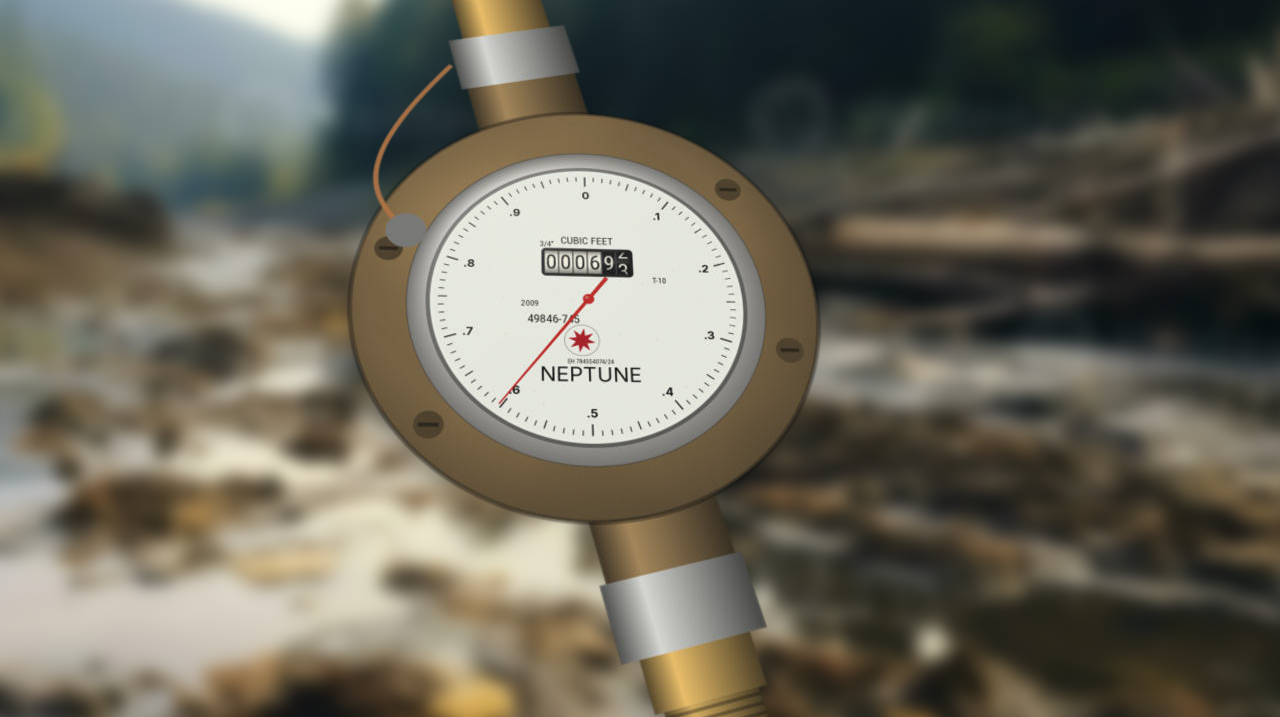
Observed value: 692.60 ft³
